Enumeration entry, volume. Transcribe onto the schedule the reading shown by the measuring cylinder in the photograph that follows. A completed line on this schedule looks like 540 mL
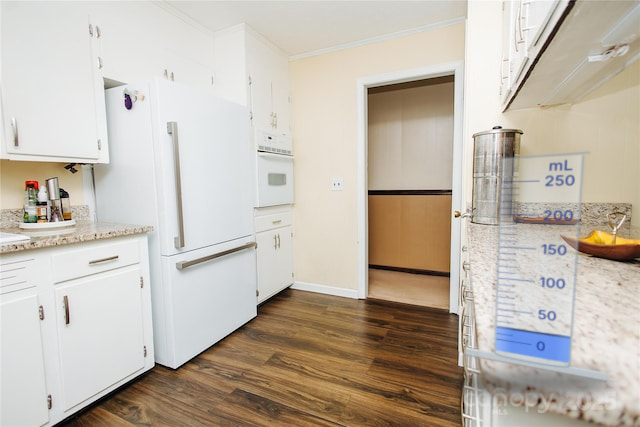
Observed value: 20 mL
